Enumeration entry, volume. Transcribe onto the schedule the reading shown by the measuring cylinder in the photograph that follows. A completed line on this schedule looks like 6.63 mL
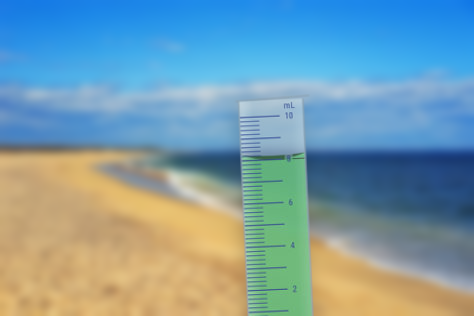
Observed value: 8 mL
